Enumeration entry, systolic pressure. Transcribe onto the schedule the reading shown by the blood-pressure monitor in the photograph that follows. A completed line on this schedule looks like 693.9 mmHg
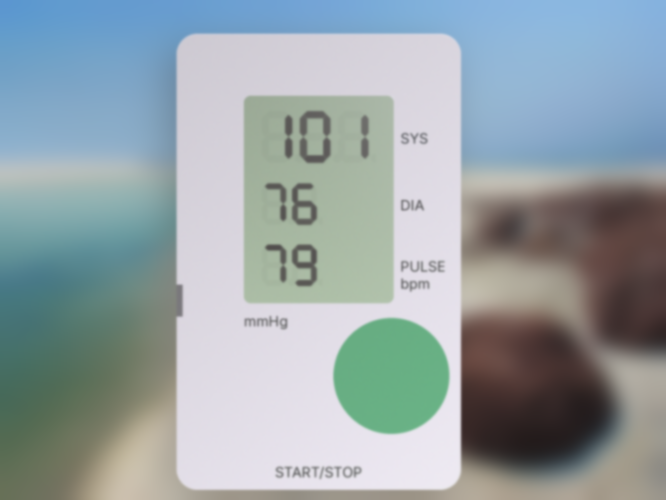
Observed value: 101 mmHg
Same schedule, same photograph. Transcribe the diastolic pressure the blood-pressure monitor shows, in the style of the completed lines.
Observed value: 76 mmHg
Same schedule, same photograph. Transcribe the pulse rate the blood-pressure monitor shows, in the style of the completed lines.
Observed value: 79 bpm
